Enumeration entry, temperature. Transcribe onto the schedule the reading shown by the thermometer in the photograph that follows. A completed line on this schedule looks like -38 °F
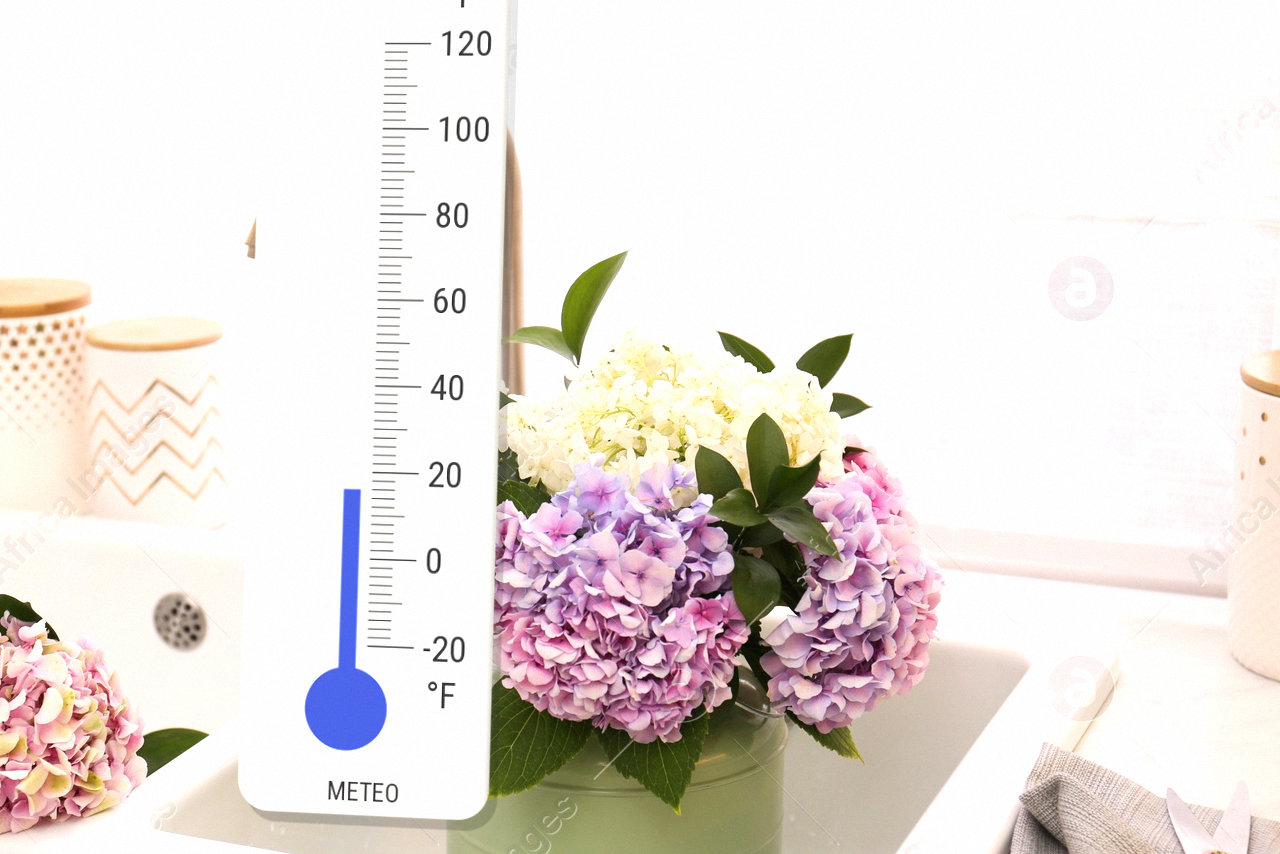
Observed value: 16 °F
